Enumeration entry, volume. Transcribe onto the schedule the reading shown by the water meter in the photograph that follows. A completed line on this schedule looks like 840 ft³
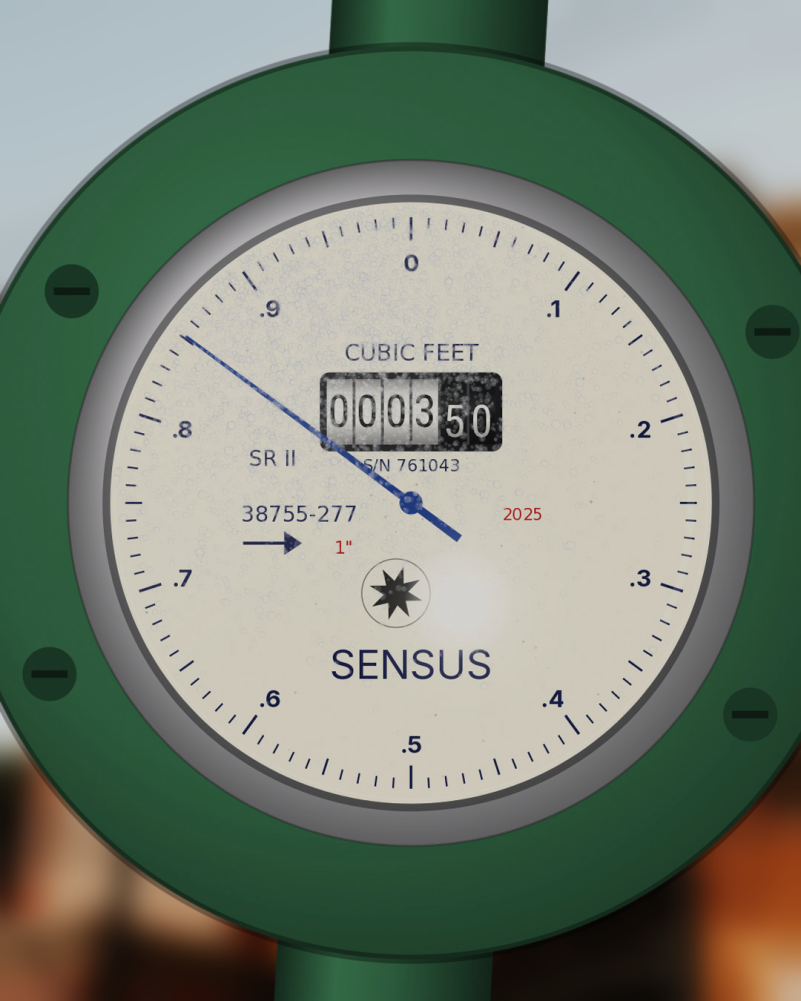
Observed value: 349.85 ft³
